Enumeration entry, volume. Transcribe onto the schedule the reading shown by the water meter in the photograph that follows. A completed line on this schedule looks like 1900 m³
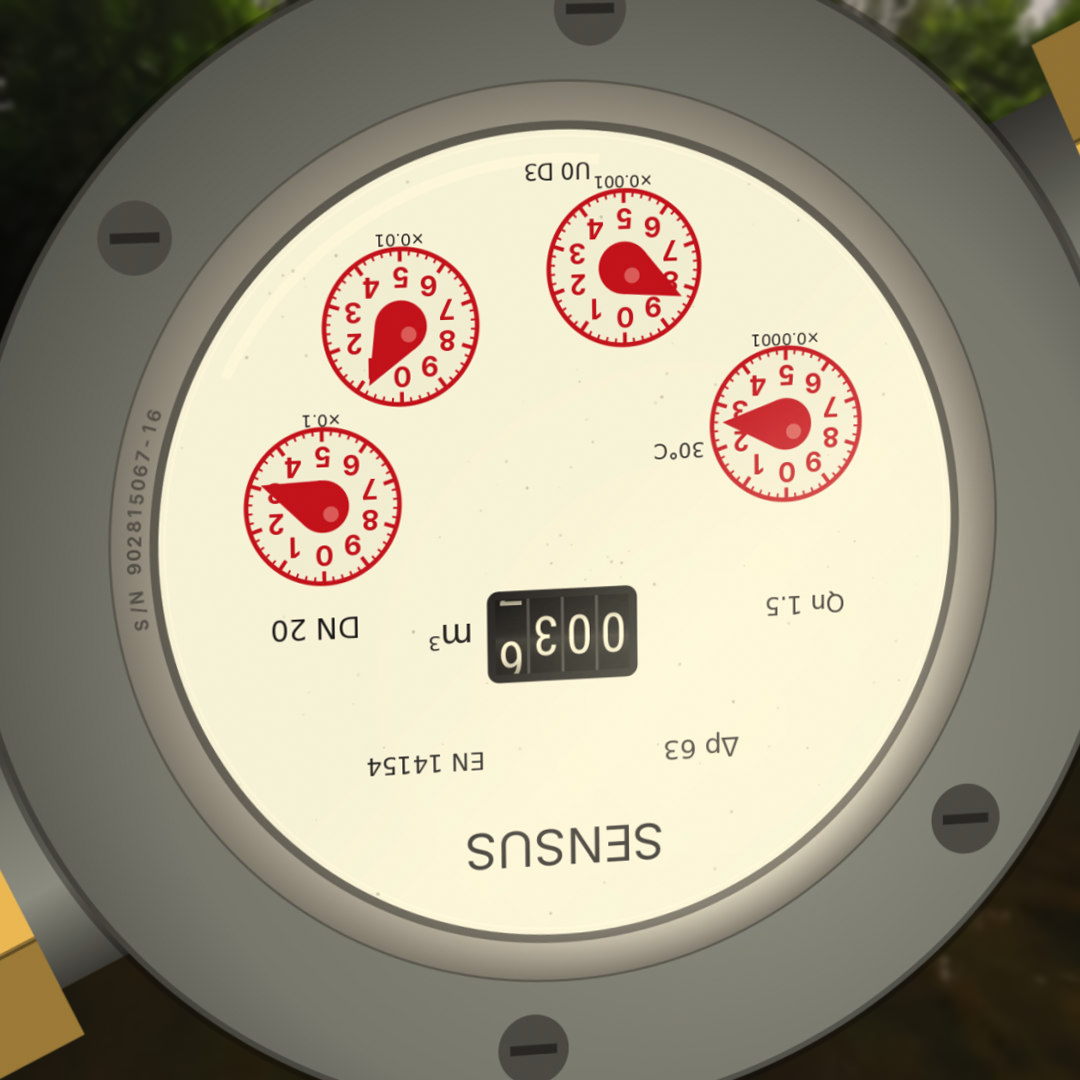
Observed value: 36.3082 m³
